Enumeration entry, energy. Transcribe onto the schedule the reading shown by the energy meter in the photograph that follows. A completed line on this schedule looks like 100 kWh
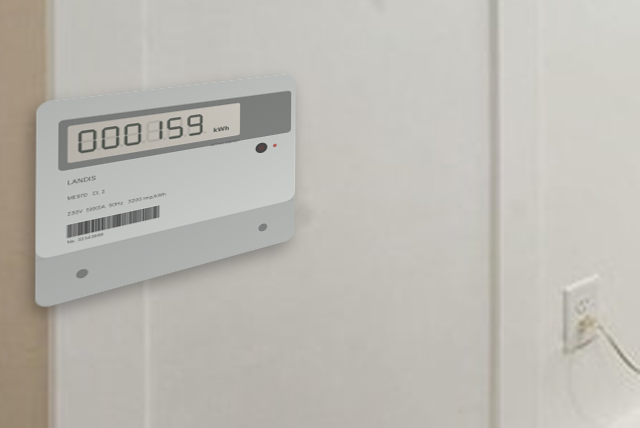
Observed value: 159 kWh
